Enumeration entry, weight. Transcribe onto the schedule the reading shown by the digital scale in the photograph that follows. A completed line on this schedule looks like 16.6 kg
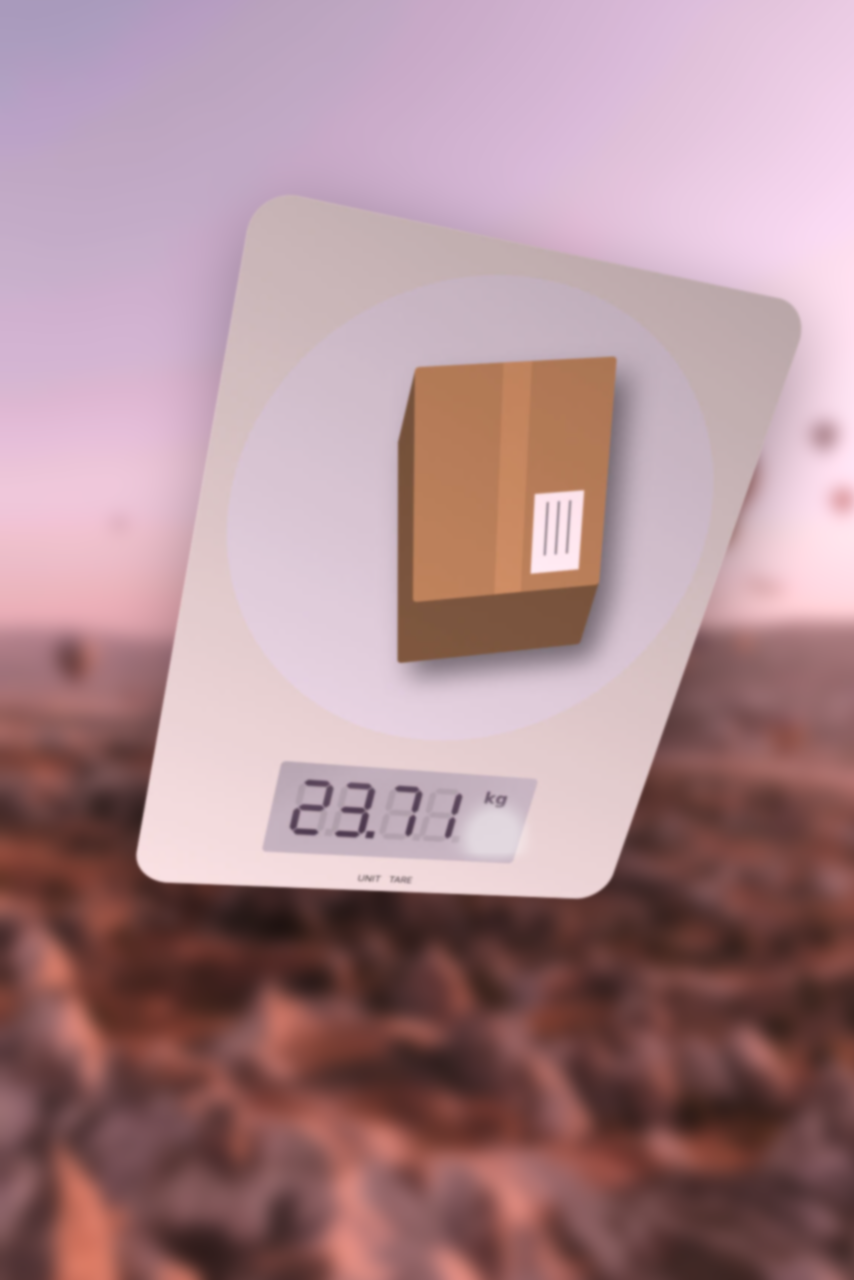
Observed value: 23.71 kg
